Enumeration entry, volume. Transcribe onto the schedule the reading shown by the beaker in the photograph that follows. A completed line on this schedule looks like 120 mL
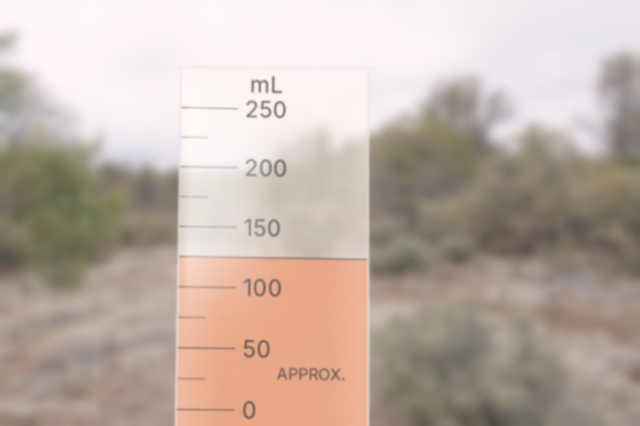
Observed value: 125 mL
